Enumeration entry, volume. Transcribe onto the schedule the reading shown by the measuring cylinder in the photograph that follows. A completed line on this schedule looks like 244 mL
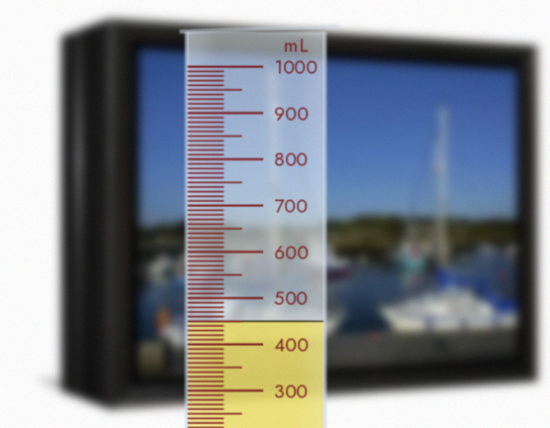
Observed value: 450 mL
